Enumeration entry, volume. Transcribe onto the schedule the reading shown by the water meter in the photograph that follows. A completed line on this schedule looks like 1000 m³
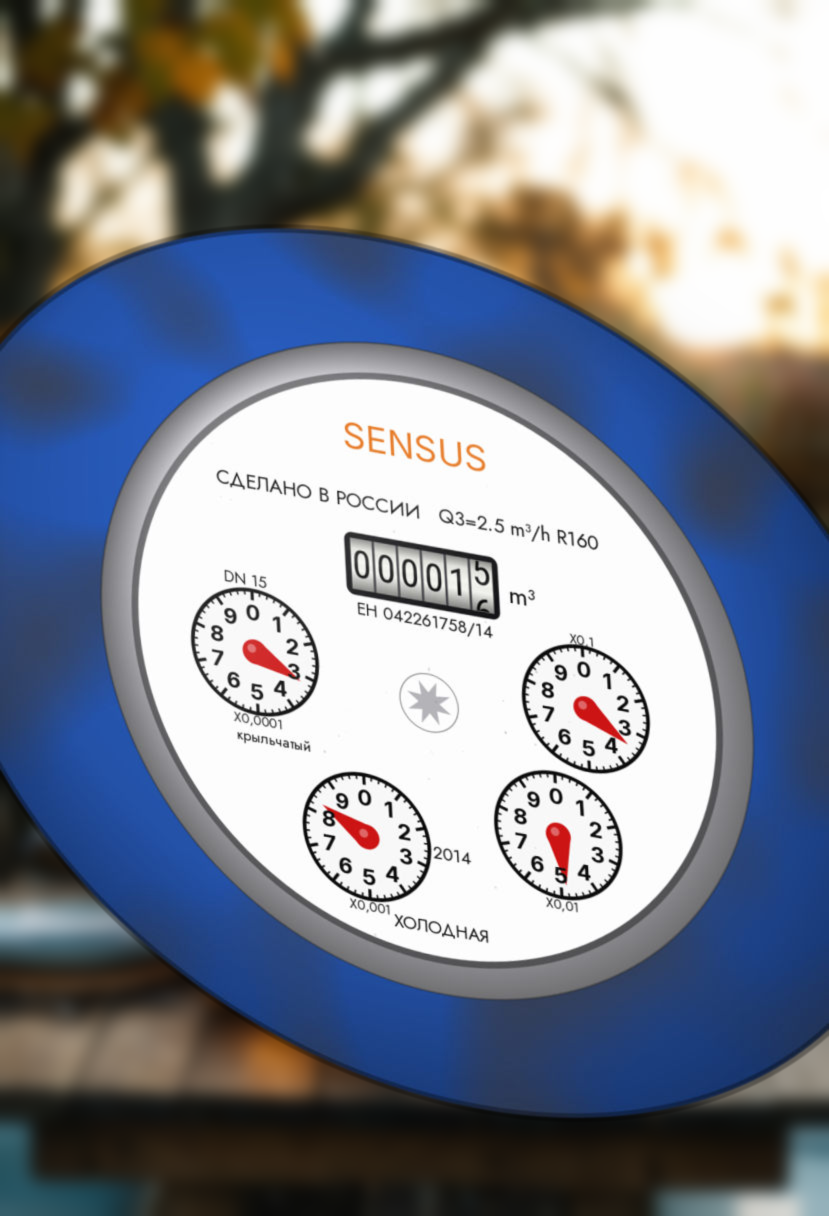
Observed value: 15.3483 m³
